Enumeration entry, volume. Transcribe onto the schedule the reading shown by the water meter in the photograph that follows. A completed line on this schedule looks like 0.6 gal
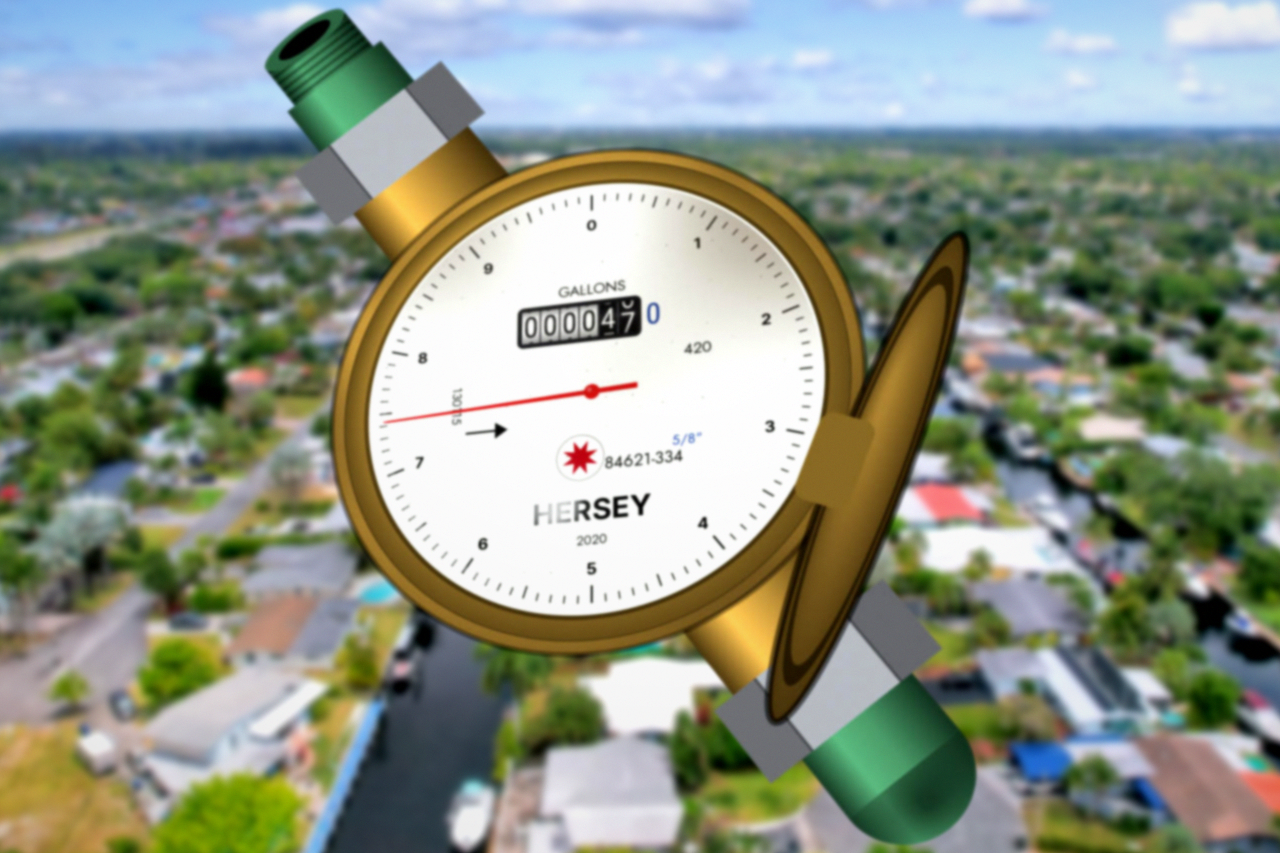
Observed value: 467.4 gal
